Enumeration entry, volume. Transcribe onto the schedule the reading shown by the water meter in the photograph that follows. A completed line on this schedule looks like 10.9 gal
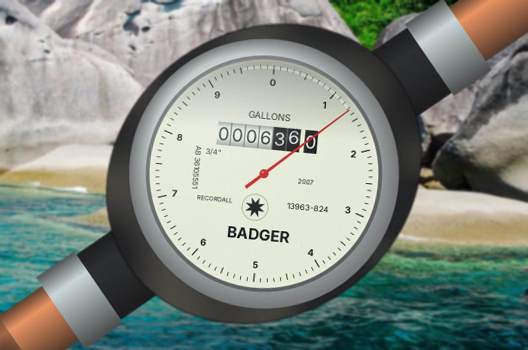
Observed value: 6361.3 gal
